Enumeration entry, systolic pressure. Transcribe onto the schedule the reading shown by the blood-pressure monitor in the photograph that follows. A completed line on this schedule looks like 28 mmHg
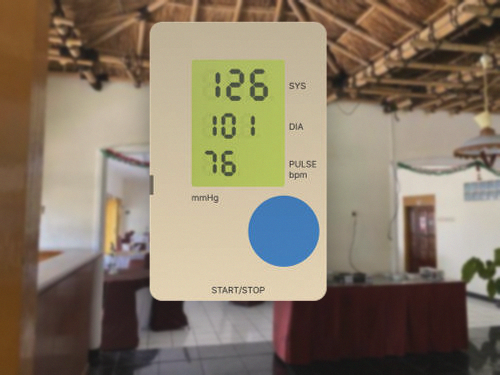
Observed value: 126 mmHg
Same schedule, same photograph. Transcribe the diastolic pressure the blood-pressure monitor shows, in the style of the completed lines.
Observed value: 101 mmHg
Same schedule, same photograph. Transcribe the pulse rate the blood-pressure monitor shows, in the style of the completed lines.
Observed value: 76 bpm
